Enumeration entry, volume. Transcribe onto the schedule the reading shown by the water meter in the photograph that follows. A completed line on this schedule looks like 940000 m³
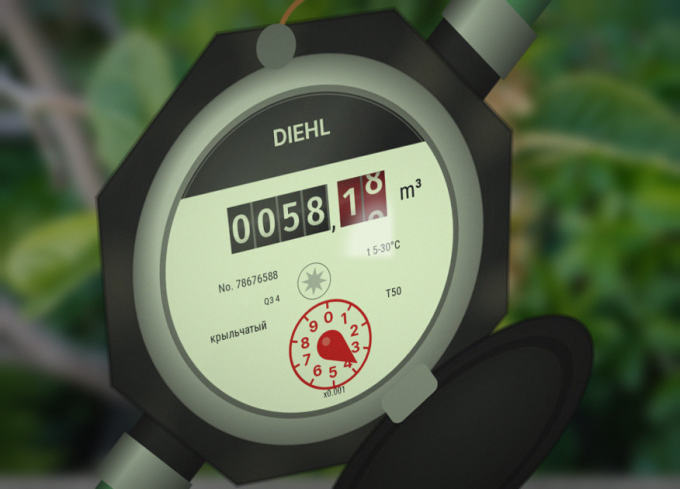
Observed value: 58.183 m³
